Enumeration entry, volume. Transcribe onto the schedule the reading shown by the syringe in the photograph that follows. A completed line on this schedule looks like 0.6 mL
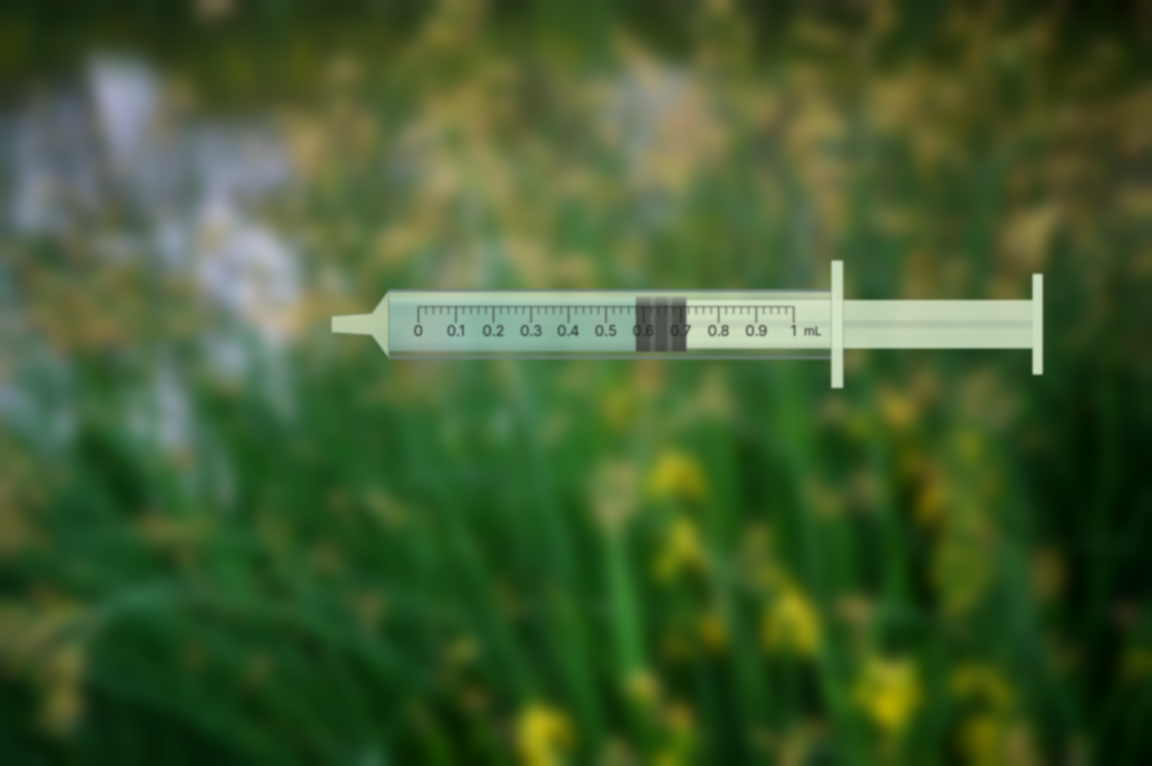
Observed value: 0.58 mL
